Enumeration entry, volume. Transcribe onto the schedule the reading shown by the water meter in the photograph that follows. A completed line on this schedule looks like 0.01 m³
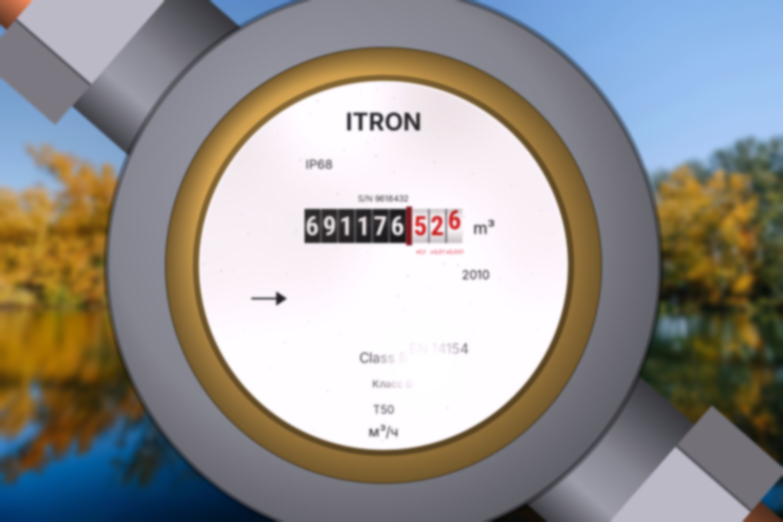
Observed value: 691176.526 m³
